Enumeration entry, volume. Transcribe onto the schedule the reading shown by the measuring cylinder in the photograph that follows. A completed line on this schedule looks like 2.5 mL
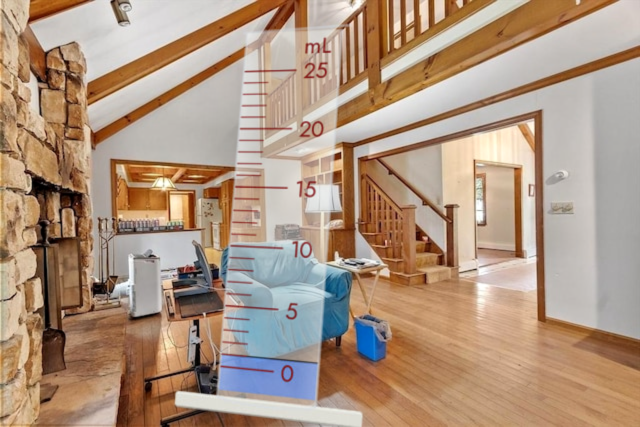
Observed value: 1 mL
